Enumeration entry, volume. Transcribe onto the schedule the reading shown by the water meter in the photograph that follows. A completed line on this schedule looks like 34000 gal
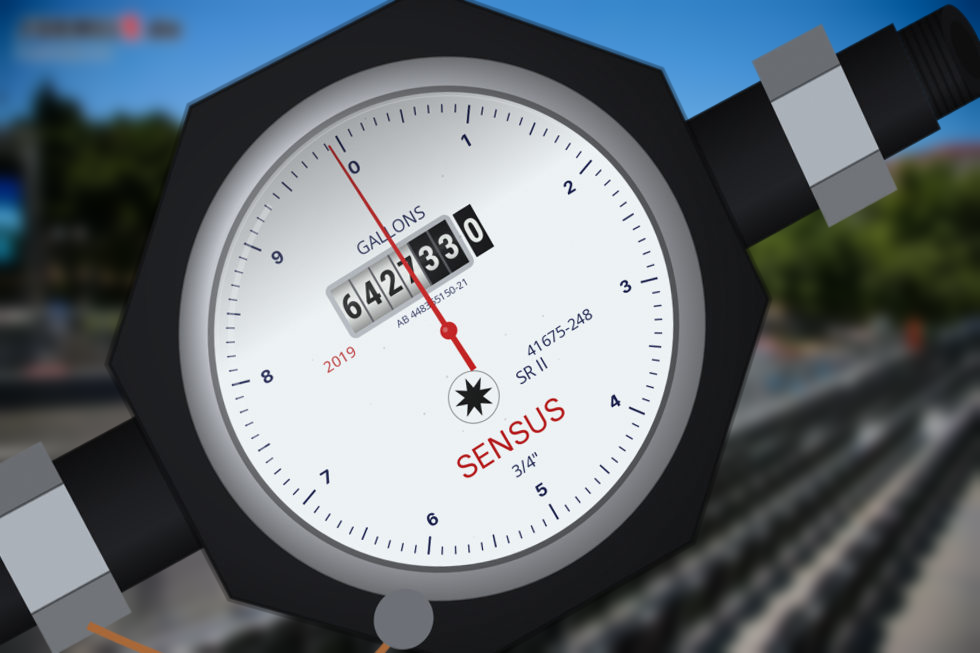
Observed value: 6427329.9 gal
